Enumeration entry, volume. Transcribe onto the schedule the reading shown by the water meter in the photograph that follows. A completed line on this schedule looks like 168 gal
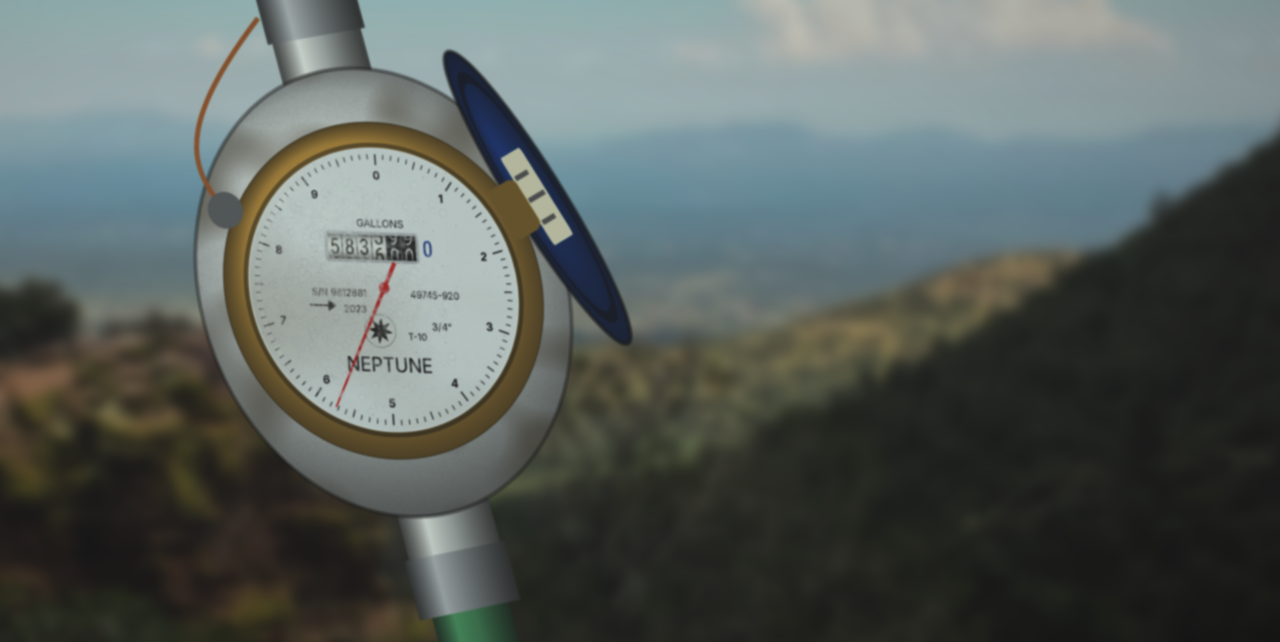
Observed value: 5835995.7 gal
